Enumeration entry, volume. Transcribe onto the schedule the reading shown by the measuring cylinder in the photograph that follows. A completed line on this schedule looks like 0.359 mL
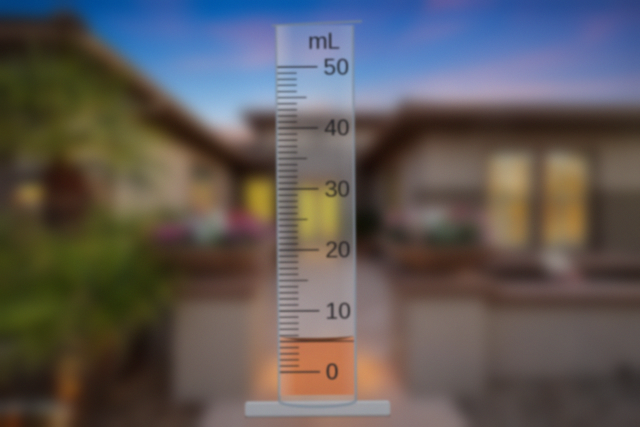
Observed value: 5 mL
